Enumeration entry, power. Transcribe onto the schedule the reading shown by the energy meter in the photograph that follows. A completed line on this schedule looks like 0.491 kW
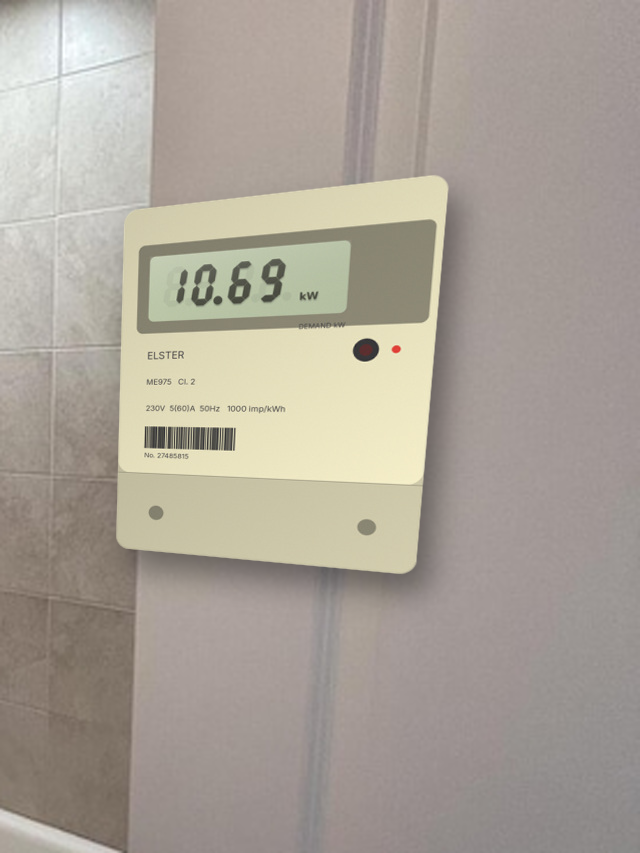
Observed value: 10.69 kW
